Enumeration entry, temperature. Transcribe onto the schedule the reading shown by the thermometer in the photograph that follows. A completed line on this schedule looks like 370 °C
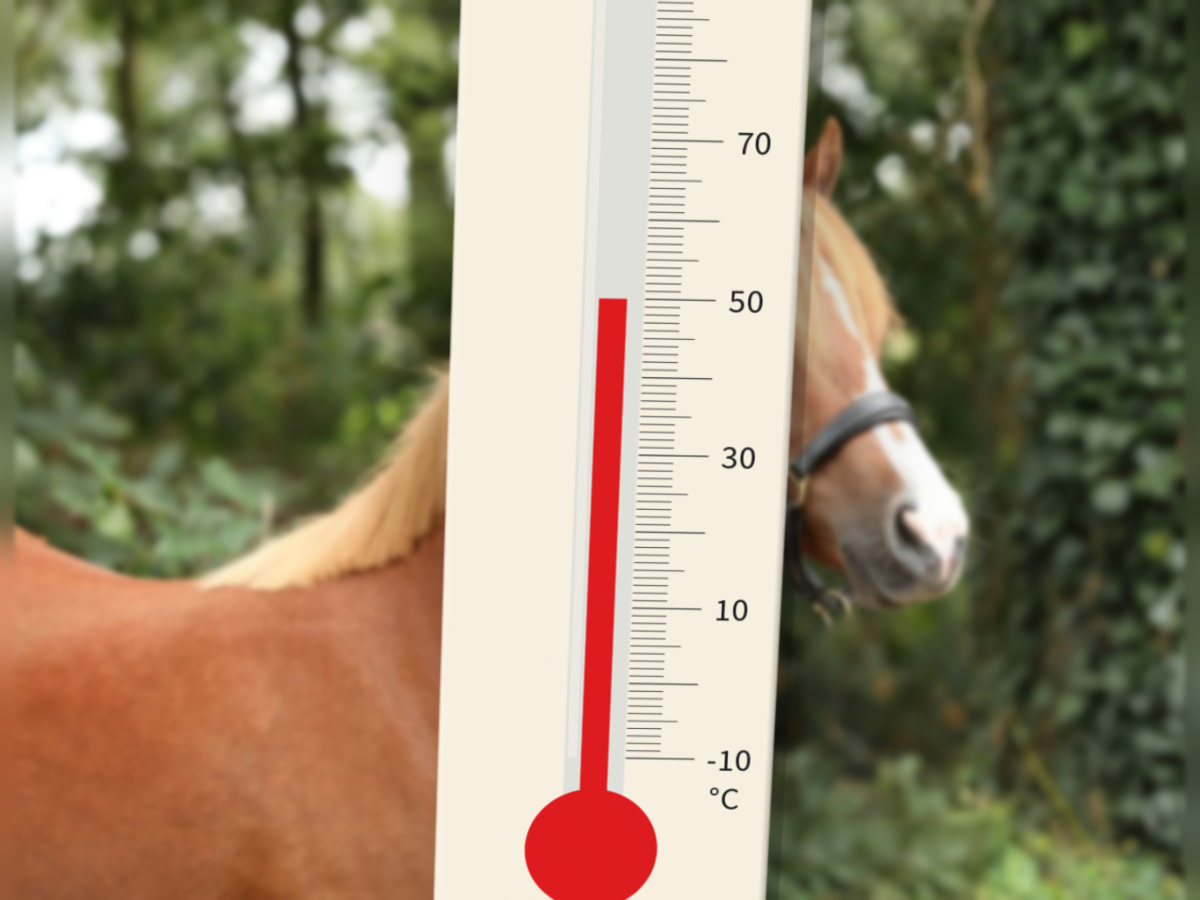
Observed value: 50 °C
